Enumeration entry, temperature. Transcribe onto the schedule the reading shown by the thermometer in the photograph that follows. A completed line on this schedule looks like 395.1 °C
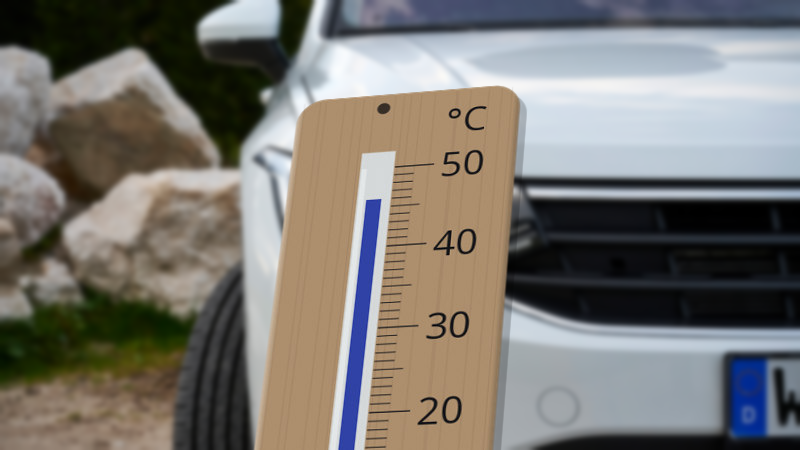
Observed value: 46 °C
